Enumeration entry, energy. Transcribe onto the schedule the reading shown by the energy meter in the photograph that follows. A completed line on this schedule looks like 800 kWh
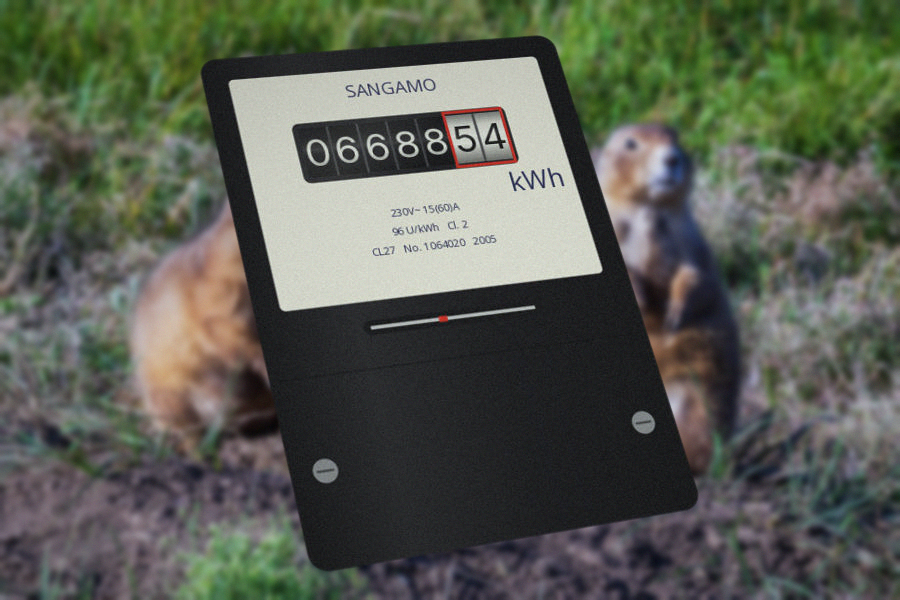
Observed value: 6688.54 kWh
